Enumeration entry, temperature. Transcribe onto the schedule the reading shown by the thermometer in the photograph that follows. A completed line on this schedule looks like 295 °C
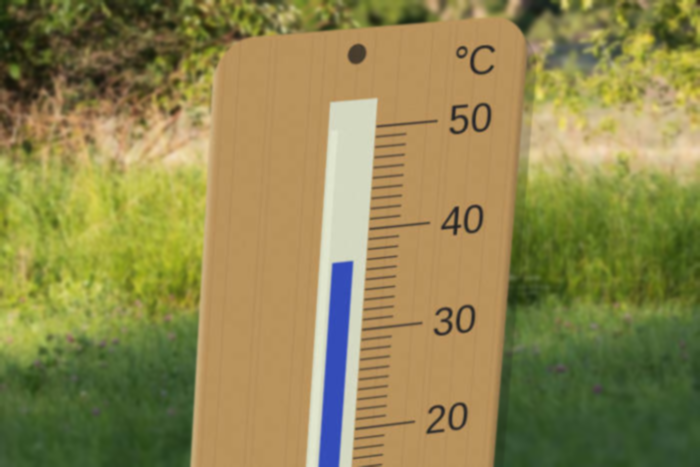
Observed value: 37 °C
